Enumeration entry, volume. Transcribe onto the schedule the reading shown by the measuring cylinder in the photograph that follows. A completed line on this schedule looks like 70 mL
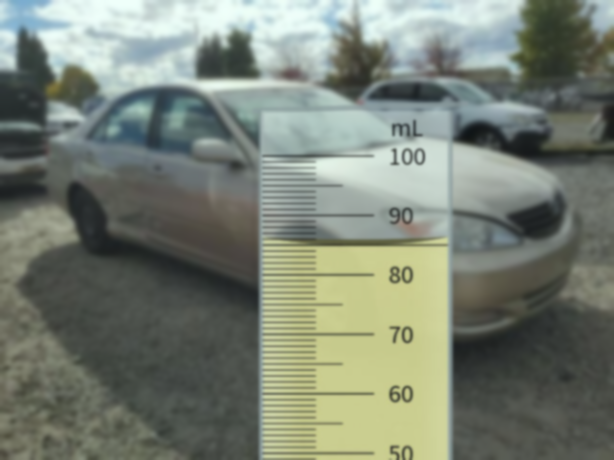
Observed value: 85 mL
